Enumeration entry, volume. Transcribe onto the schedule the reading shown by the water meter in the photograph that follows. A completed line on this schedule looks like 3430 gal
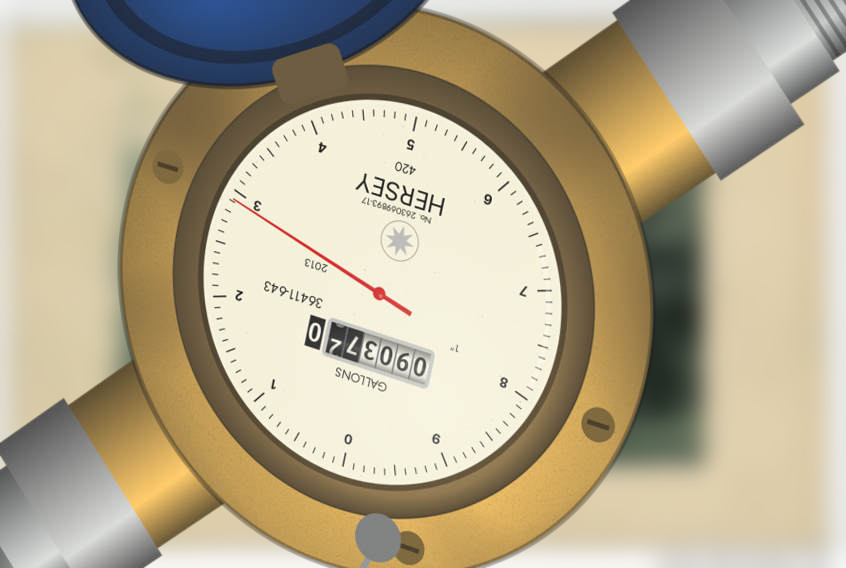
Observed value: 903722.9 gal
